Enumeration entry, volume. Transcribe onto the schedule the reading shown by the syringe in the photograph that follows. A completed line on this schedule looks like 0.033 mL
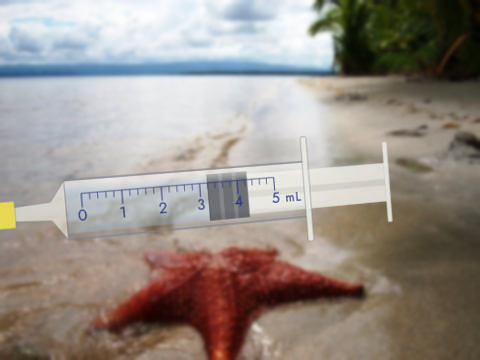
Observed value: 3.2 mL
